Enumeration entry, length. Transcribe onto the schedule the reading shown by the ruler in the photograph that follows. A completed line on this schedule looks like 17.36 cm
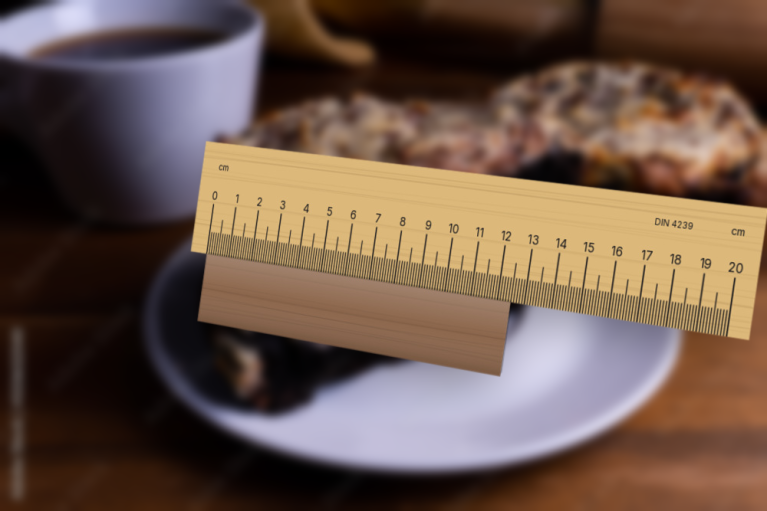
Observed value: 12.5 cm
